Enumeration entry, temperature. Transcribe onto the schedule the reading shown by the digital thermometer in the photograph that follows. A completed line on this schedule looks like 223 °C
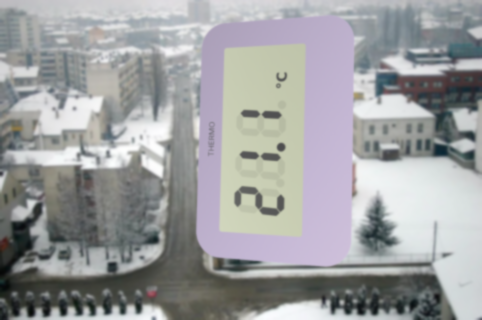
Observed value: 21.1 °C
